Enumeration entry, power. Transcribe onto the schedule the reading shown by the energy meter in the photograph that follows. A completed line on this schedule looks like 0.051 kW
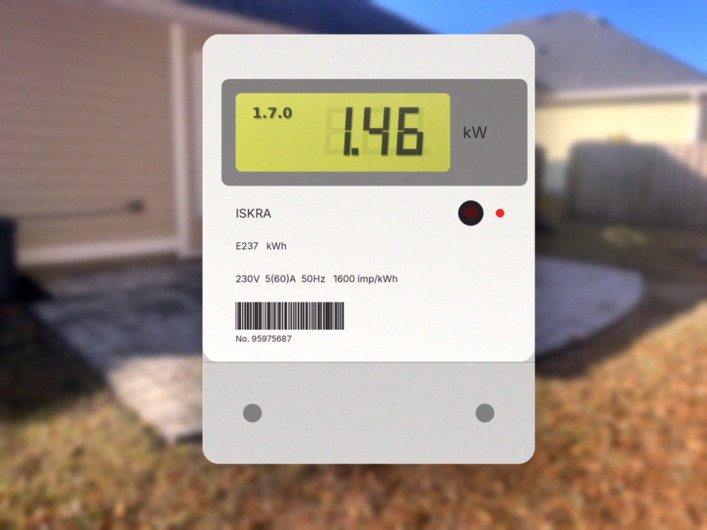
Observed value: 1.46 kW
